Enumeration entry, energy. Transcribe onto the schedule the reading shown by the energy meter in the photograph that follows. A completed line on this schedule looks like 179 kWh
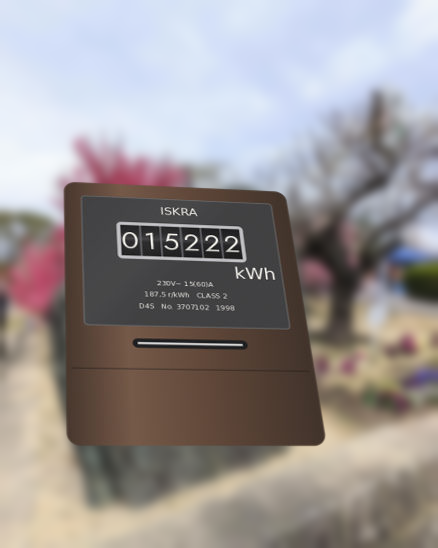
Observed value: 15222 kWh
